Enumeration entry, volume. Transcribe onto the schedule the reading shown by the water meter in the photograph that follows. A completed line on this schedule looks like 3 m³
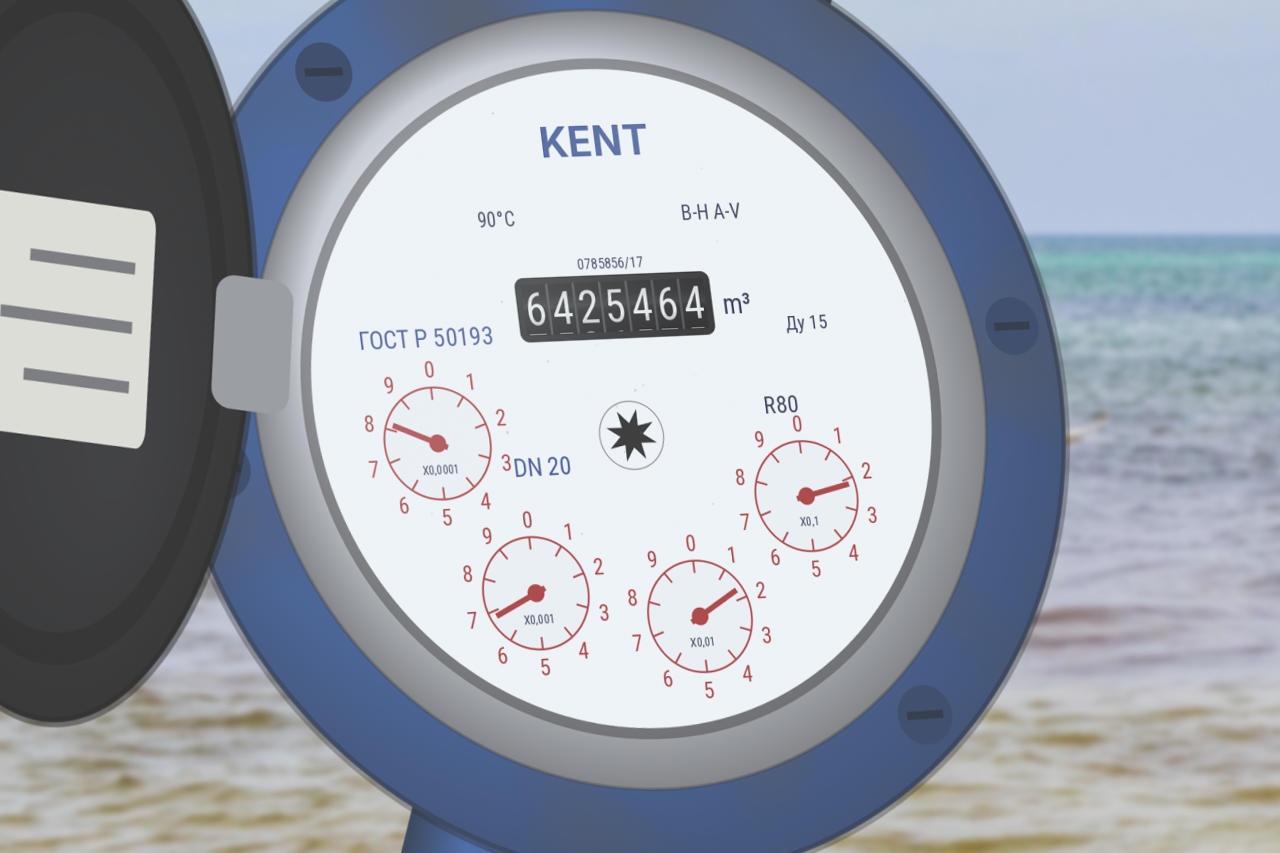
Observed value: 6425464.2168 m³
